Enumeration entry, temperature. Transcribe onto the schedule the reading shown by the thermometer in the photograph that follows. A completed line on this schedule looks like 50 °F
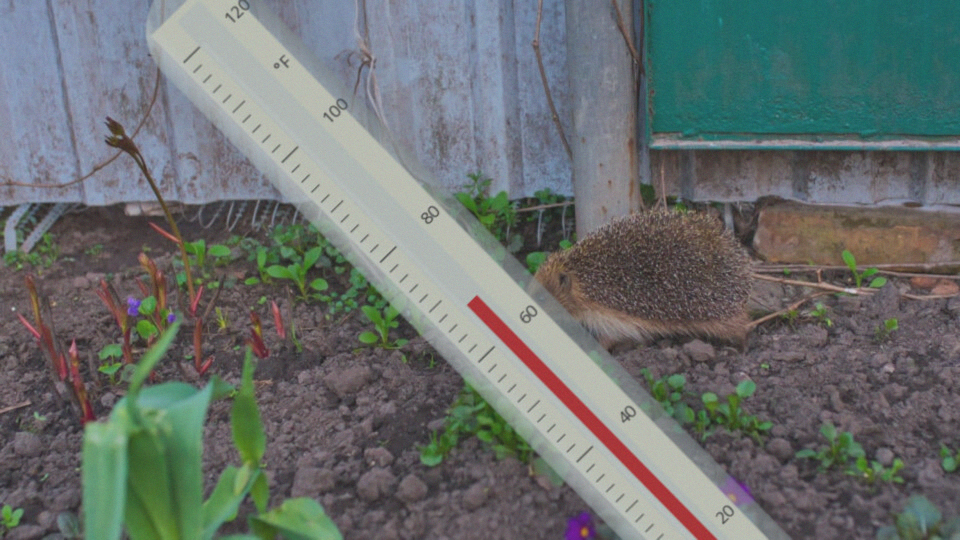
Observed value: 67 °F
